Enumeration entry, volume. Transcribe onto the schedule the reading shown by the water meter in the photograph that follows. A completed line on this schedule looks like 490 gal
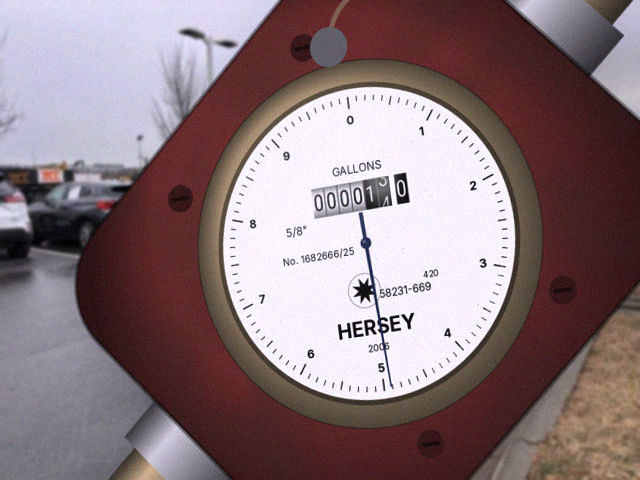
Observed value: 134.9 gal
